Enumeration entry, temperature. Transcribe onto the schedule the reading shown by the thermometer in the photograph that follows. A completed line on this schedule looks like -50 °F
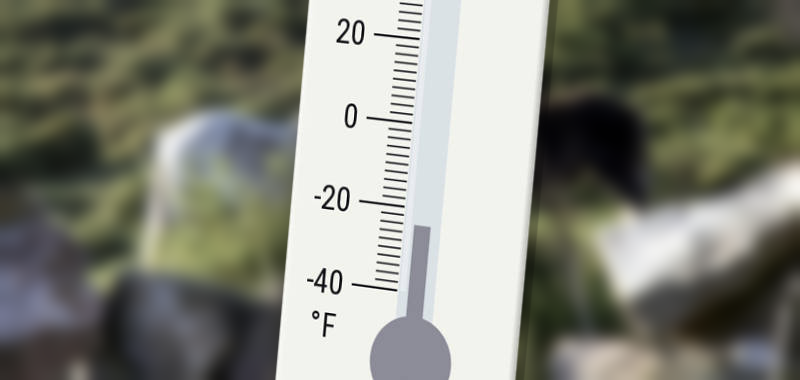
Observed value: -24 °F
